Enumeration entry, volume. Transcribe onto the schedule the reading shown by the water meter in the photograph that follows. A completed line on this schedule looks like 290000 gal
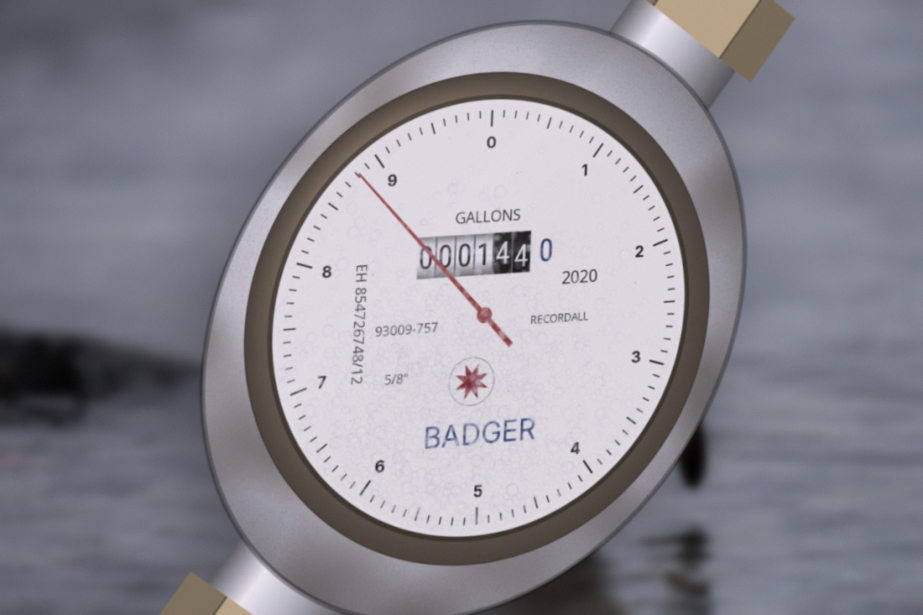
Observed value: 1438.8 gal
